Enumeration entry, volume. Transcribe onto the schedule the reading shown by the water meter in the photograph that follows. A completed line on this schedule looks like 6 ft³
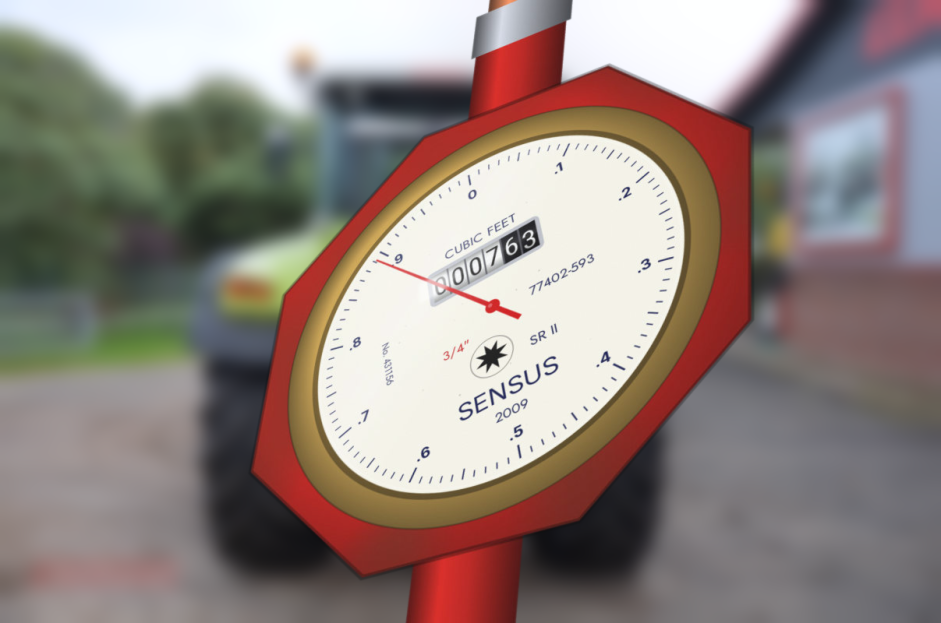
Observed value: 762.89 ft³
